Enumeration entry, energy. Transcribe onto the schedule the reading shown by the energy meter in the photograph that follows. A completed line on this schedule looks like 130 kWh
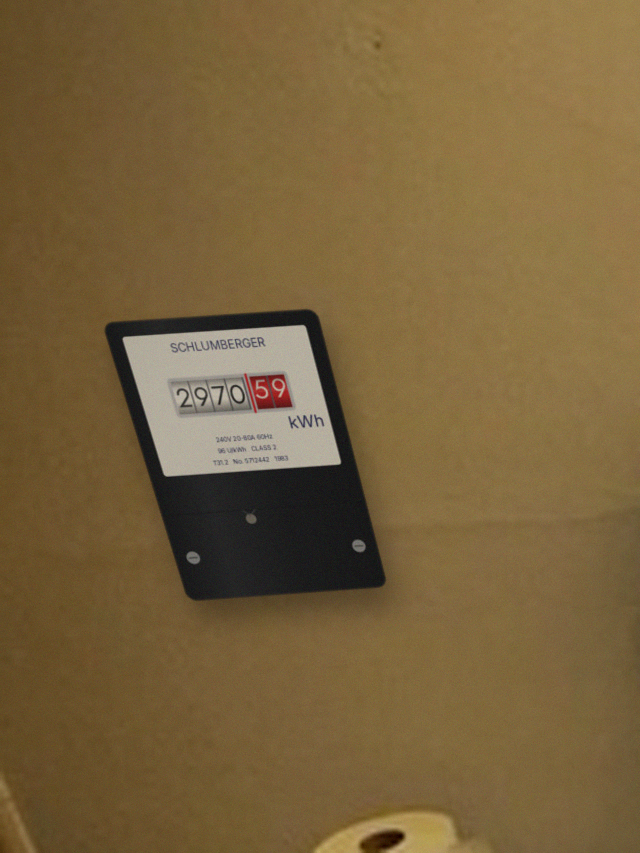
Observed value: 2970.59 kWh
